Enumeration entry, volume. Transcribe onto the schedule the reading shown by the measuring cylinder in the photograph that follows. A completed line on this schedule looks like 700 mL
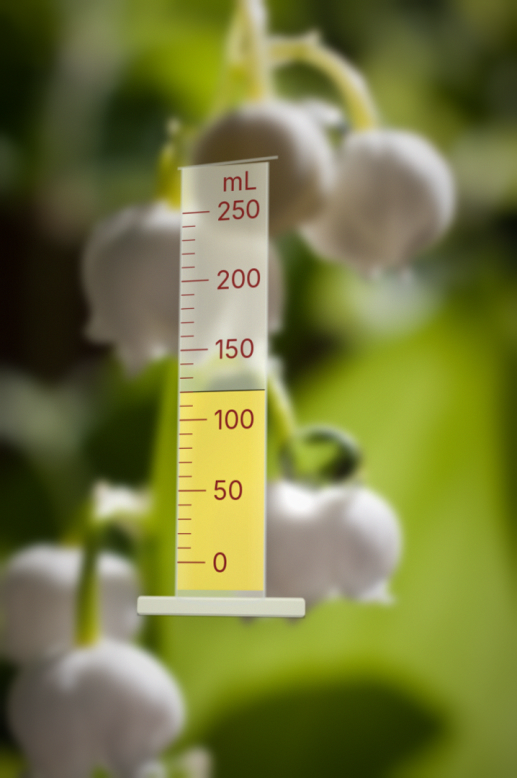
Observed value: 120 mL
